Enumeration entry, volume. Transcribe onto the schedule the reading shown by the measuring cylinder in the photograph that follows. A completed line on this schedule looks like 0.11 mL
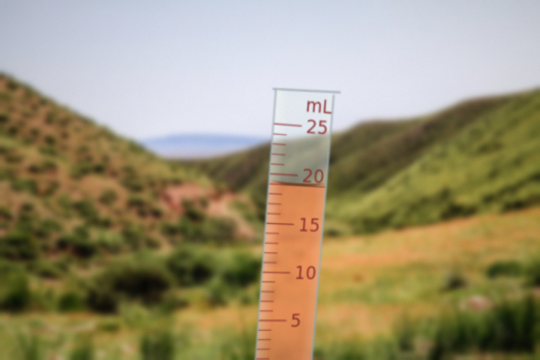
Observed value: 19 mL
